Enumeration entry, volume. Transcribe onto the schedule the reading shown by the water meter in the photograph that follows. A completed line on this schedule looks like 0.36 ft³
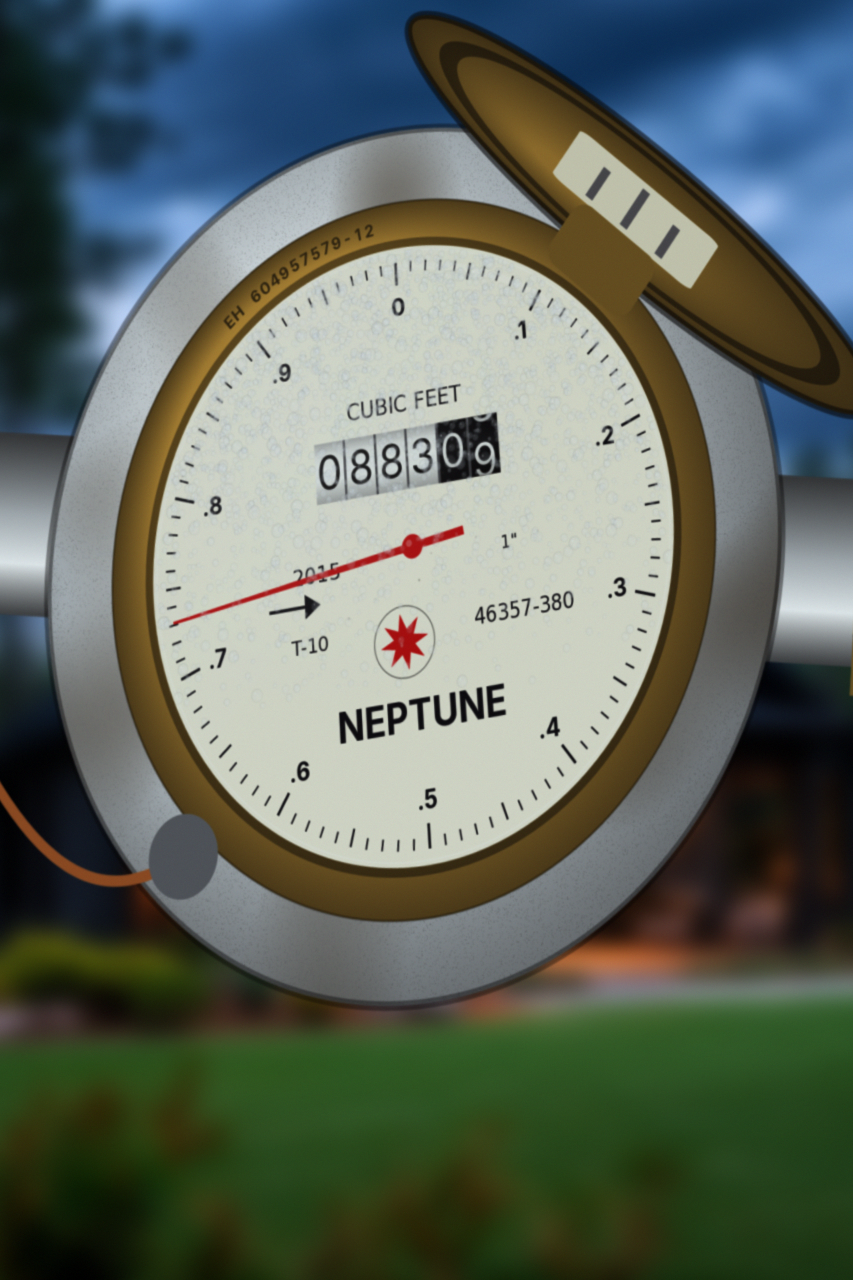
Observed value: 88308.73 ft³
